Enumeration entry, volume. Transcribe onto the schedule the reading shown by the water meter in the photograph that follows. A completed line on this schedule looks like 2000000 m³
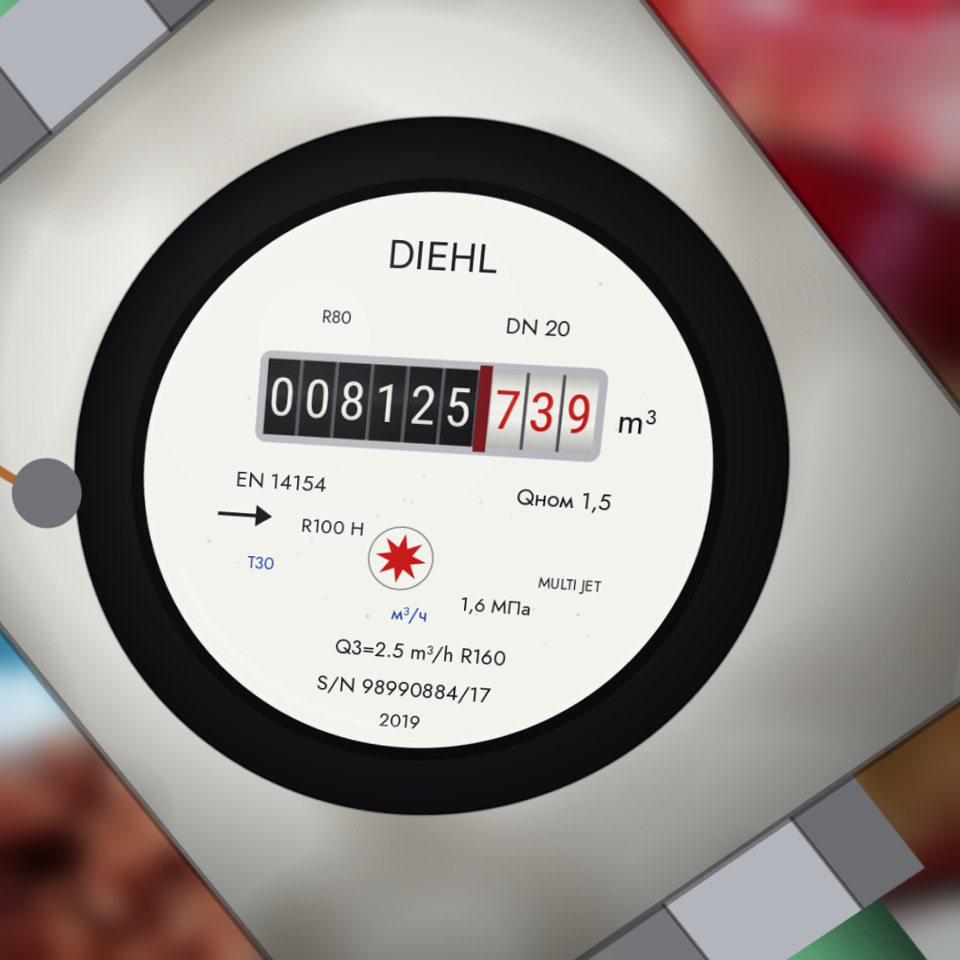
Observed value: 8125.739 m³
